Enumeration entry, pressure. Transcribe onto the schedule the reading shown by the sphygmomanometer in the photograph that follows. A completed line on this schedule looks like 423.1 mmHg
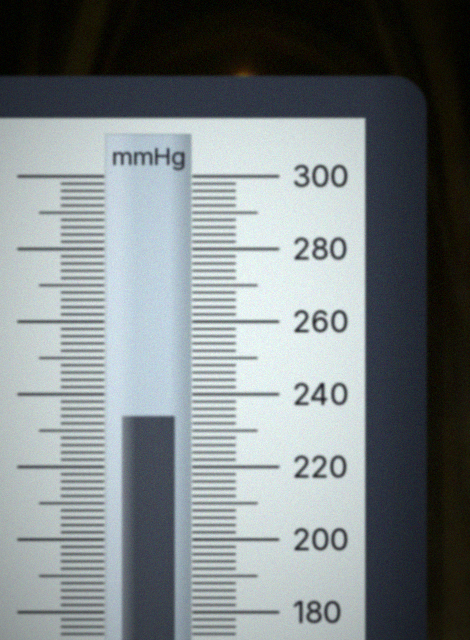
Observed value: 234 mmHg
